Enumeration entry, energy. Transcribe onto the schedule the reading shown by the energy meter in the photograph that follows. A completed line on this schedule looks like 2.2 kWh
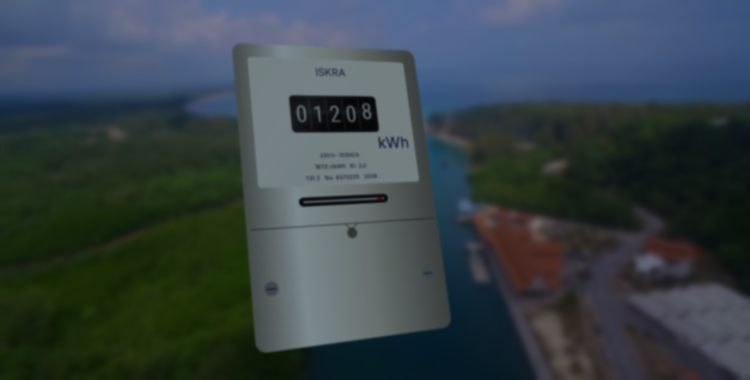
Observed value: 1208 kWh
